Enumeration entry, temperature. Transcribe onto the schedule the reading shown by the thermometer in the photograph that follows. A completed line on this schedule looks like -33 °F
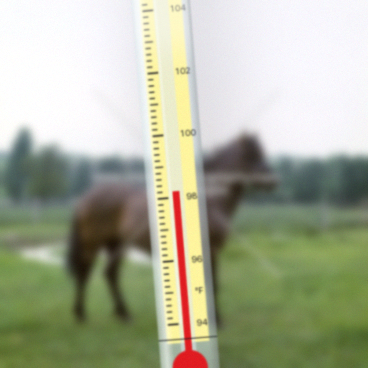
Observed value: 98.2 °F
